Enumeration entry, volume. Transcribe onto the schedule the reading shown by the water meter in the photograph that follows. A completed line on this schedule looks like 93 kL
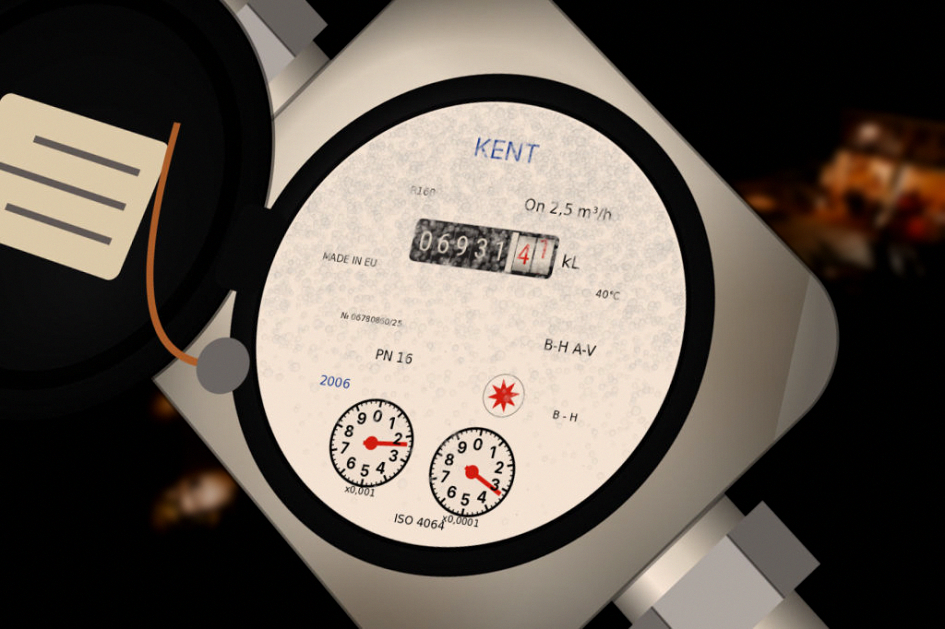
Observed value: 6931.4123 kL
